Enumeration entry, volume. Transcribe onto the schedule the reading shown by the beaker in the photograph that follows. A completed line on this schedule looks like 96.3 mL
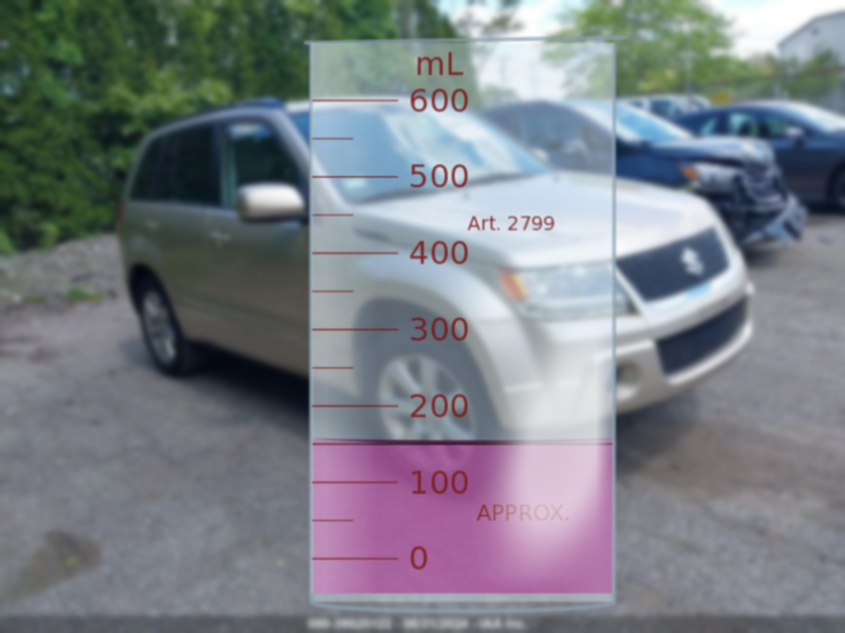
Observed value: 150 mL
